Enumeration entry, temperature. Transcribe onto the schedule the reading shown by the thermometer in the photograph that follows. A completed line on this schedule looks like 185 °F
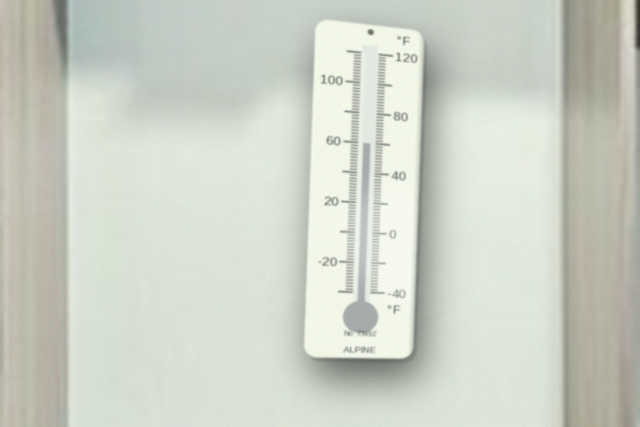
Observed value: 60 °F
